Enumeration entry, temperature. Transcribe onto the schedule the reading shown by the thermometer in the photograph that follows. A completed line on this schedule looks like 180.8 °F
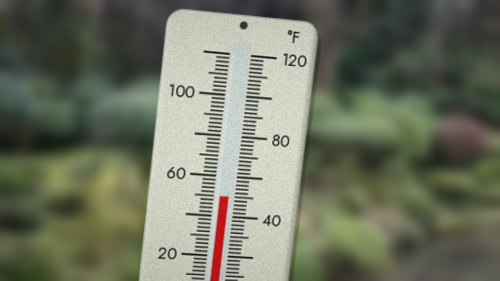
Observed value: 50 °F
